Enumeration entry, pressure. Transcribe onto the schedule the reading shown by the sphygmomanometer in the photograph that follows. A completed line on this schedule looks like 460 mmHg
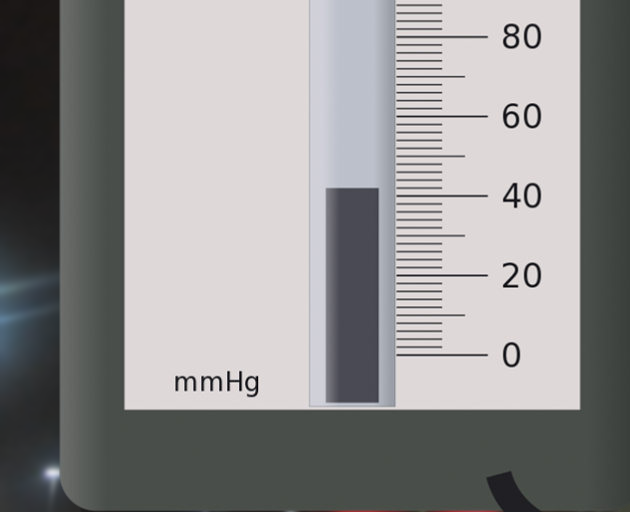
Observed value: 42 mmHg
